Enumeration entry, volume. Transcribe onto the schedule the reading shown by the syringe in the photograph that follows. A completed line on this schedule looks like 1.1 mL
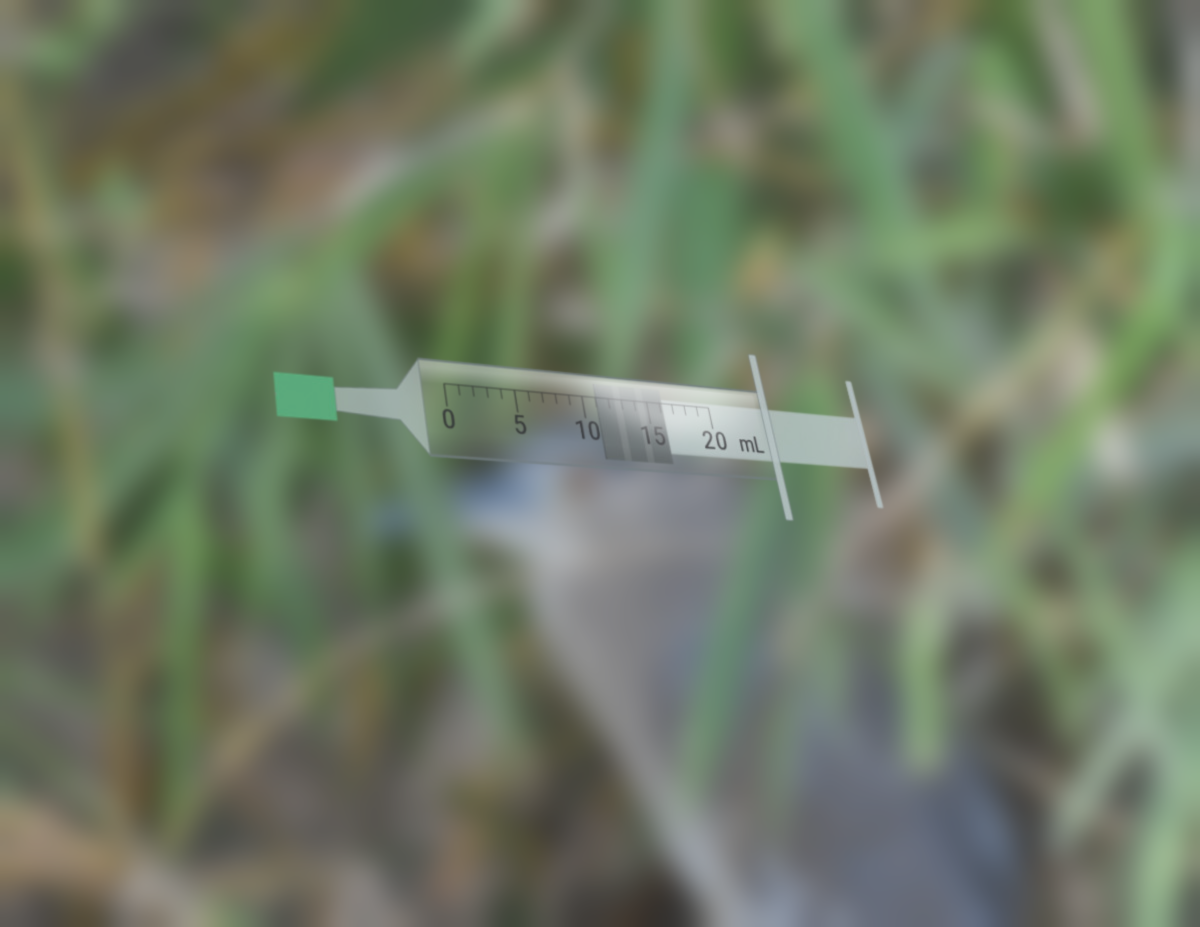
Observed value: 11 mL
